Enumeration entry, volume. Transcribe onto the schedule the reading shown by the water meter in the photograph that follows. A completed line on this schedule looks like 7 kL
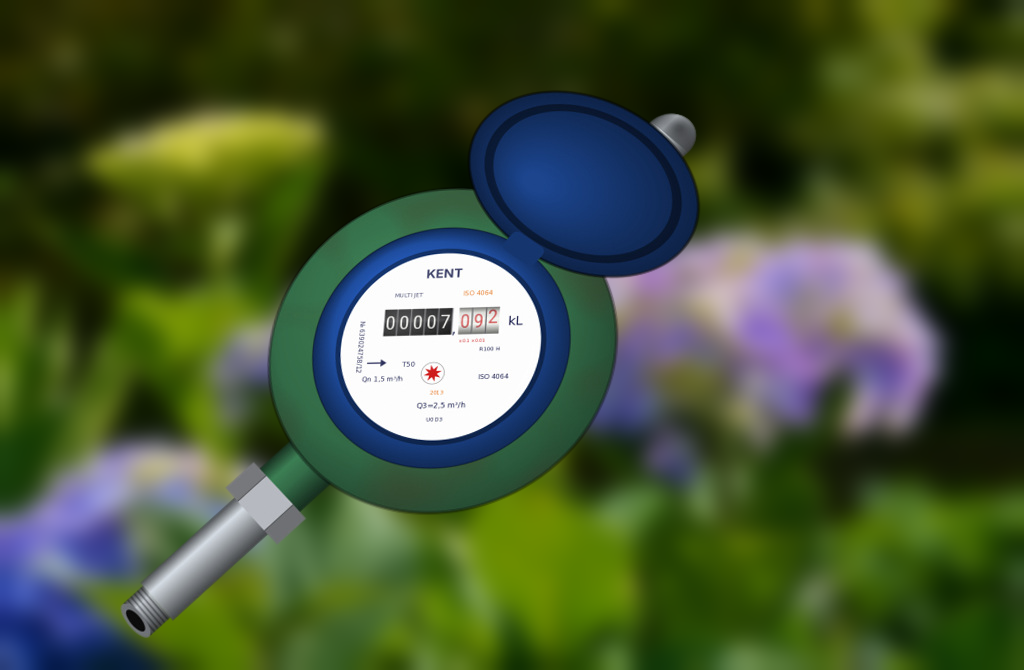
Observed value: 7.092 kL
